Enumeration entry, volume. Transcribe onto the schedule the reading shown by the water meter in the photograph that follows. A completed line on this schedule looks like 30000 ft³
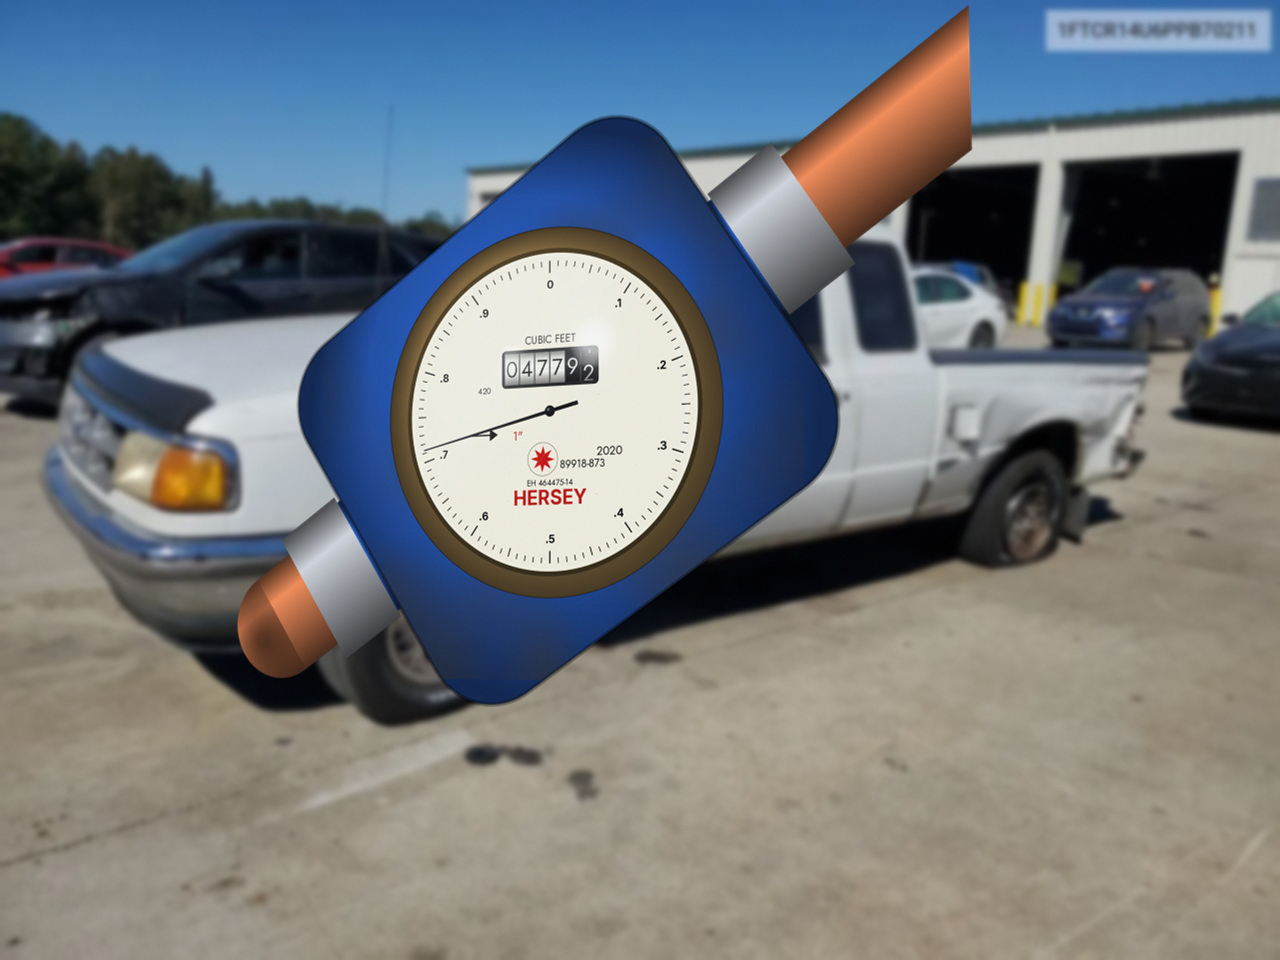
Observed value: 47791.71 ft³
